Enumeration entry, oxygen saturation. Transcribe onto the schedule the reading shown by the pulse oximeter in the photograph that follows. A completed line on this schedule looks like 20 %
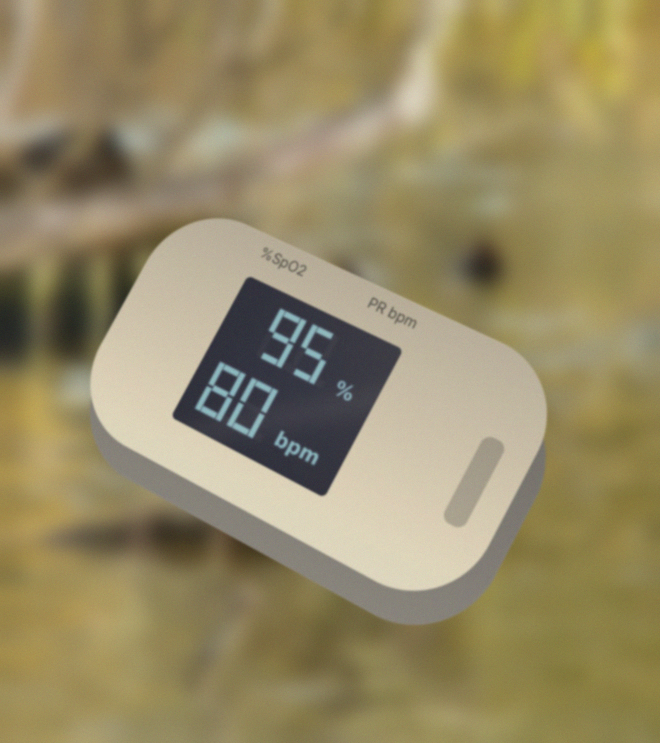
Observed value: 95 %
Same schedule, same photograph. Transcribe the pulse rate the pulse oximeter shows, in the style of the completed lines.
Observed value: 80 bpm
